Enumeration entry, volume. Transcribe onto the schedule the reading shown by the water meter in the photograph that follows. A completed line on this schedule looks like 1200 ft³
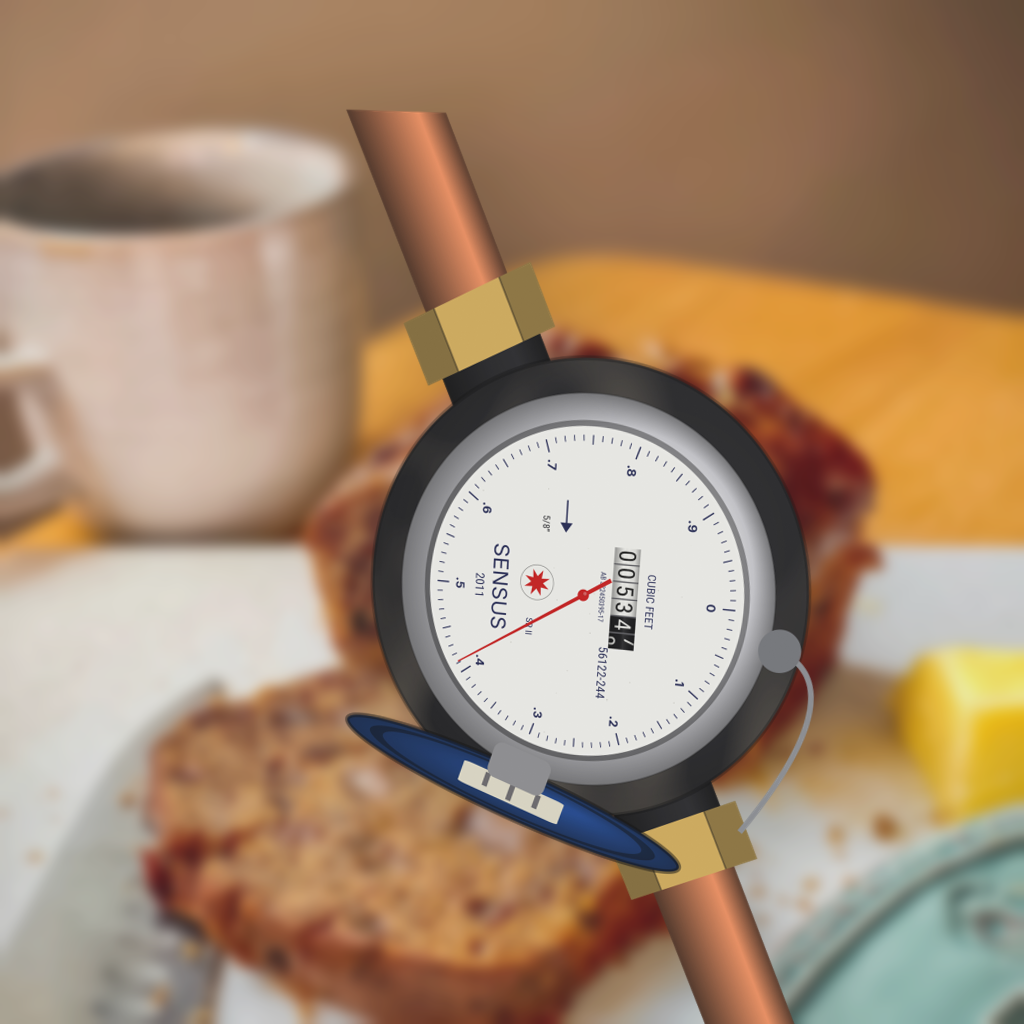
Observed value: 5347.41 ft³
